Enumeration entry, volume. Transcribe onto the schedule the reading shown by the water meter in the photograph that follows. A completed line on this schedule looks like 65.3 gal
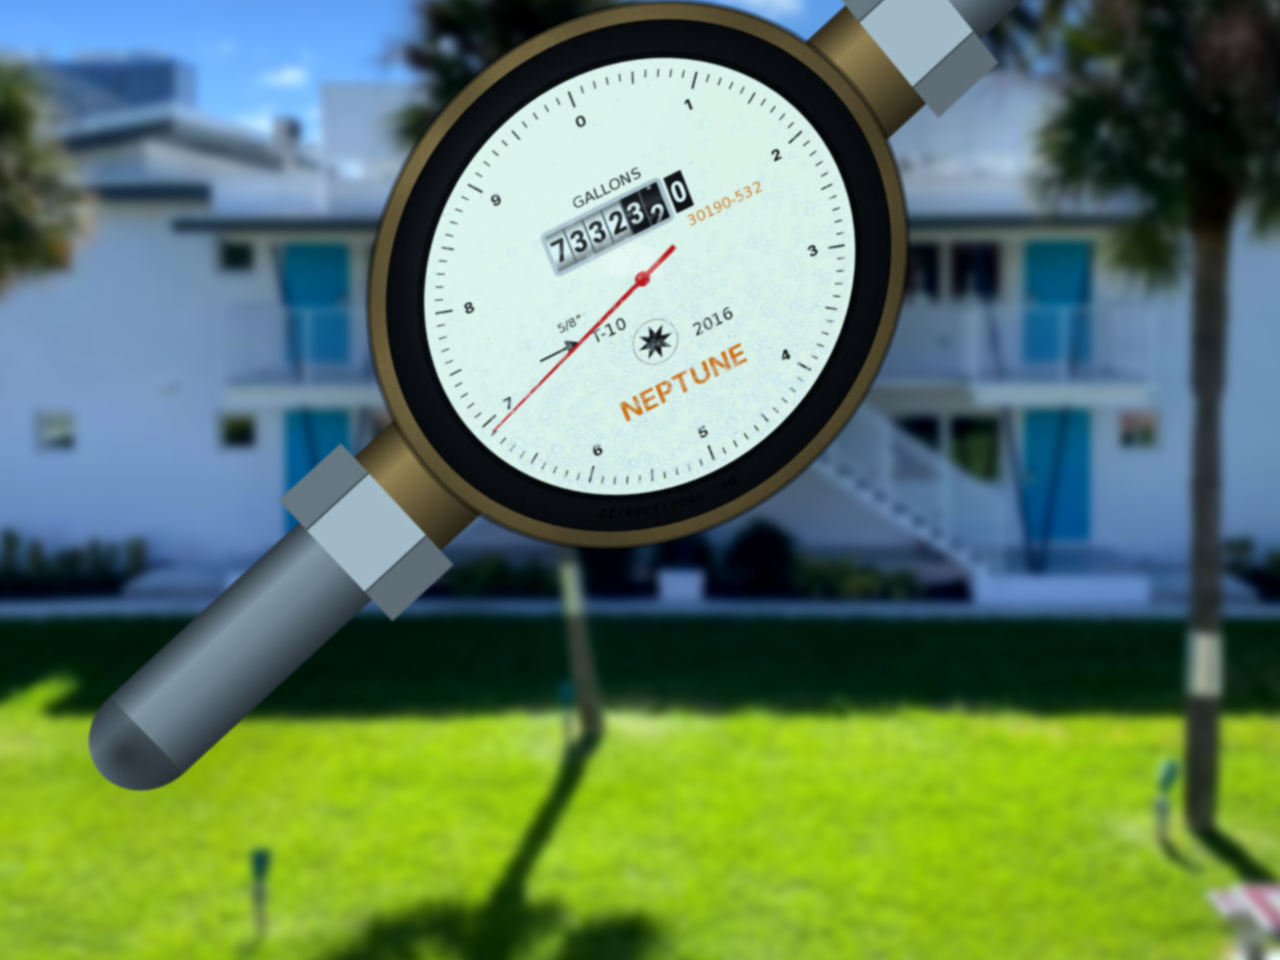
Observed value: 7332316.9 gal
